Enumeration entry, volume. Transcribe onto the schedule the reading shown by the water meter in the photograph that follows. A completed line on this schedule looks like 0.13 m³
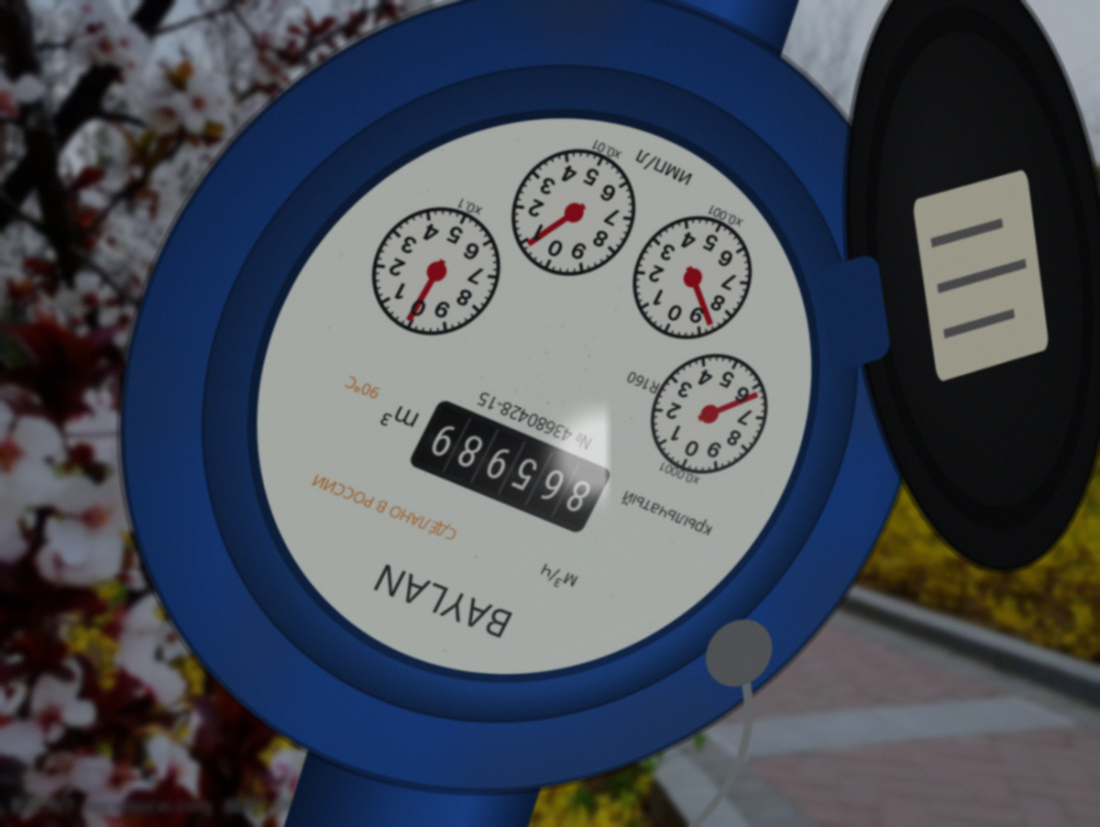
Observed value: 865989.0086 m³
